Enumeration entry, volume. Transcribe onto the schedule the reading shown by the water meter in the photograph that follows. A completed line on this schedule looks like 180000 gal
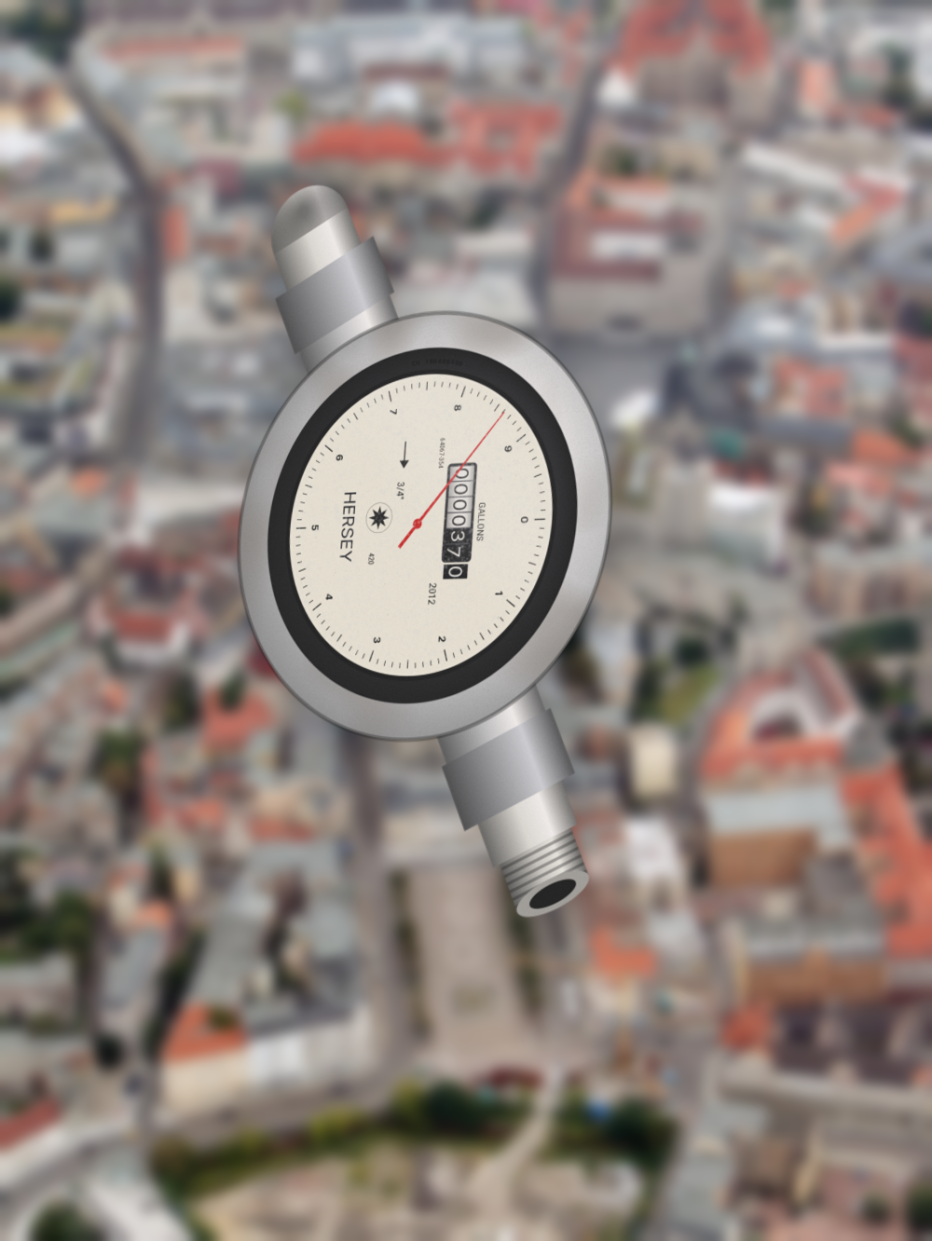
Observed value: 368.6 gal
